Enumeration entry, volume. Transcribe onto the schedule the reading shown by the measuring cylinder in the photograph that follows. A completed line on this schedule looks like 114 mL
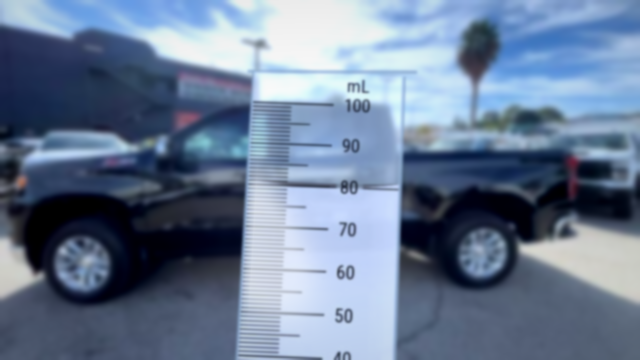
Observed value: 80 mL
